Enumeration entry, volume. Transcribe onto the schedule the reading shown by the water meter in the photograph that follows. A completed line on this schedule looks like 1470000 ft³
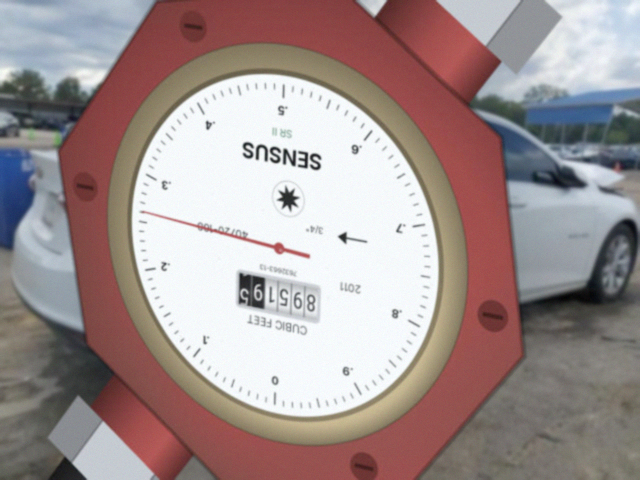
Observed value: 895195.26 ft³
